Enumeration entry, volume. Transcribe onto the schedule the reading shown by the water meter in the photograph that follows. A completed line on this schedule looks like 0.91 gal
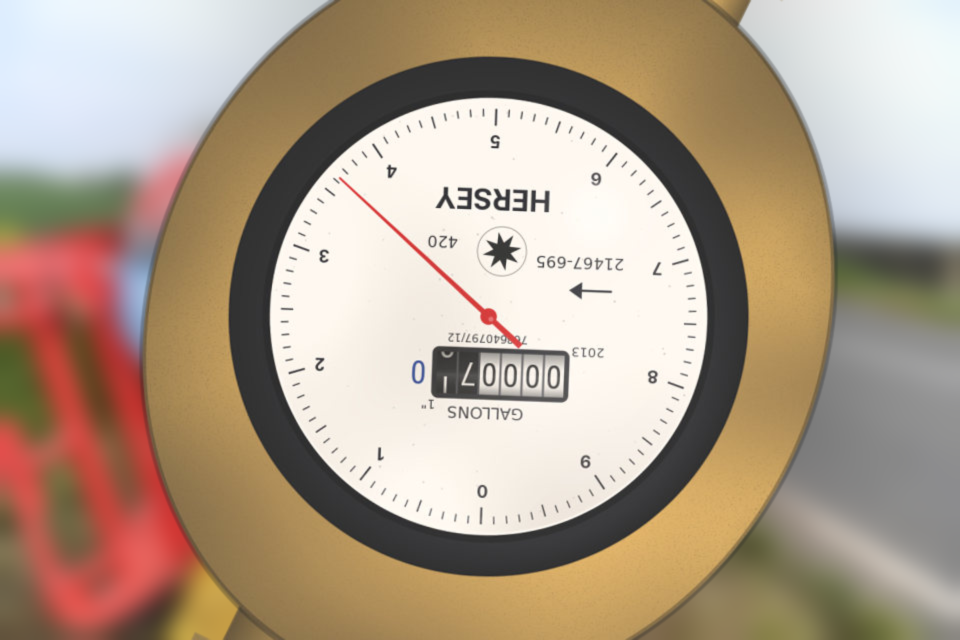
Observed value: 713.6 gal
